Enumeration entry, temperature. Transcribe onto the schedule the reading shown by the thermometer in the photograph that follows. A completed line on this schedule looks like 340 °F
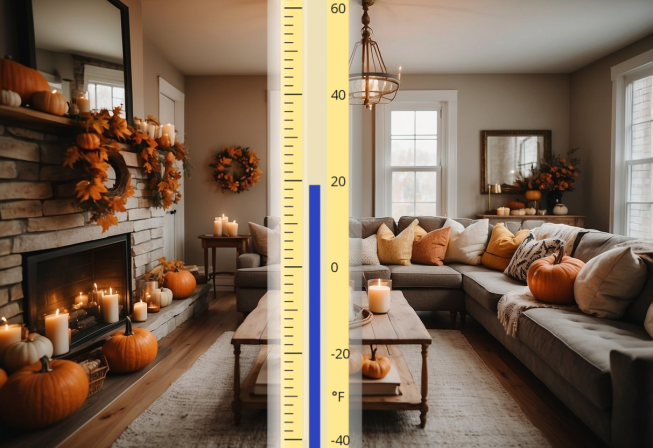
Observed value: 19 °F
